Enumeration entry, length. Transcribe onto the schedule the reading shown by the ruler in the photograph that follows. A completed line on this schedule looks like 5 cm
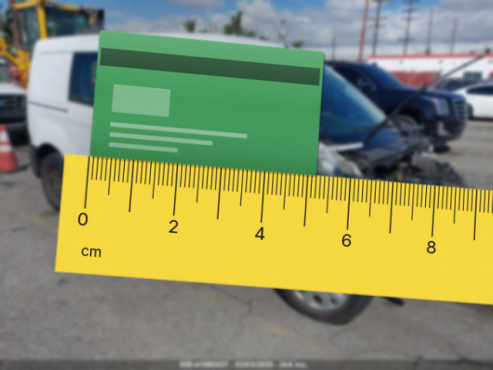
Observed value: 5.2 cm
